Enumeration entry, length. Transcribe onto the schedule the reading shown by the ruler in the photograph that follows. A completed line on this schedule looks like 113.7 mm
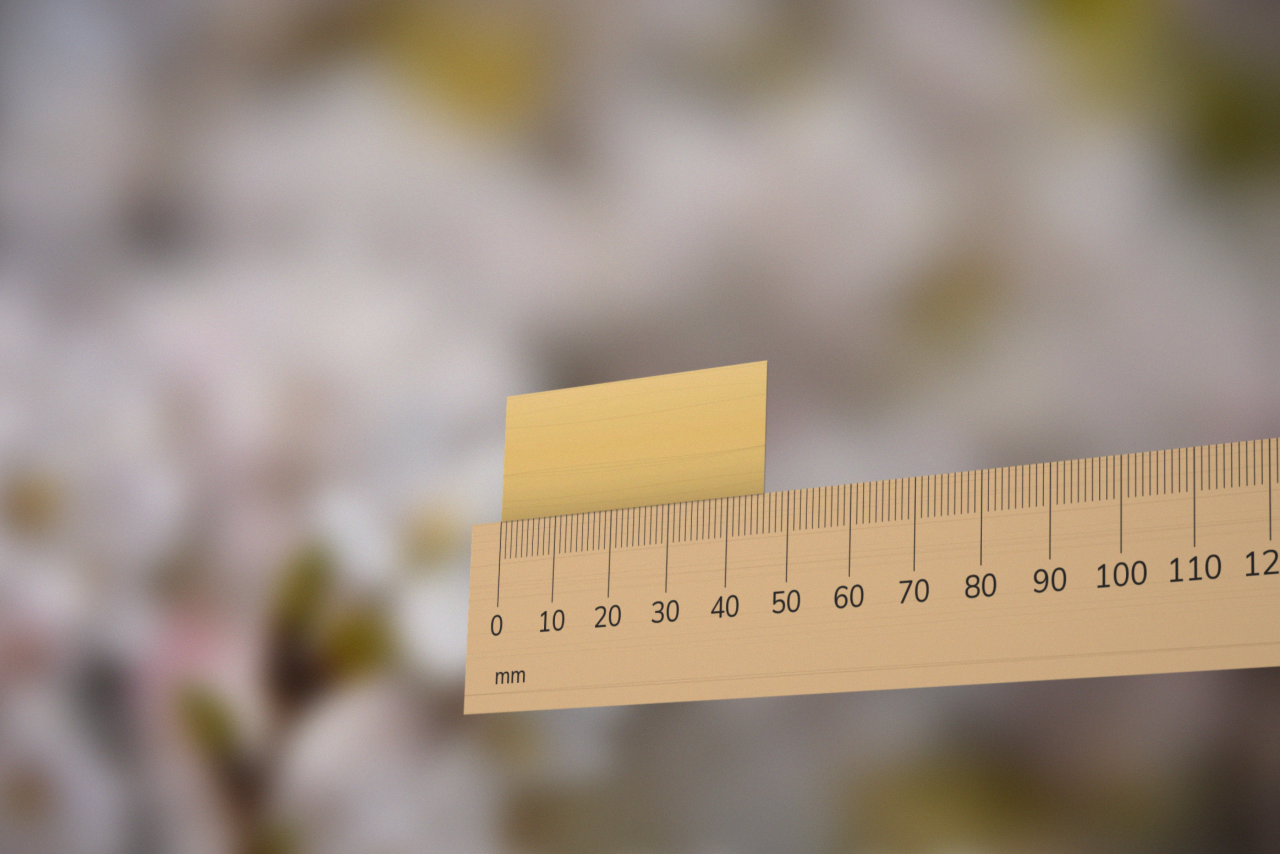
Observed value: 46 mm
